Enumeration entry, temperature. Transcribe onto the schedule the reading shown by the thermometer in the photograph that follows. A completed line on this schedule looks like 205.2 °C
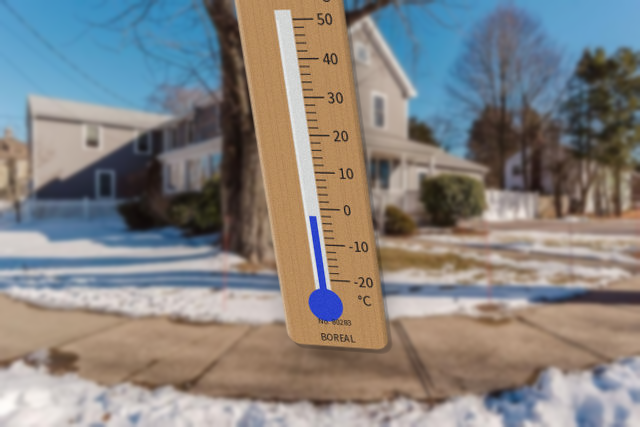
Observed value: -2 °C
